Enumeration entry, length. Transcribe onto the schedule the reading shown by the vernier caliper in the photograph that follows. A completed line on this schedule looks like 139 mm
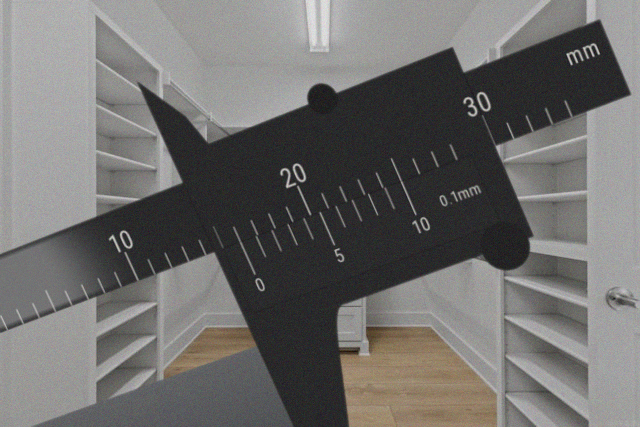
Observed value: 16.0 mm
